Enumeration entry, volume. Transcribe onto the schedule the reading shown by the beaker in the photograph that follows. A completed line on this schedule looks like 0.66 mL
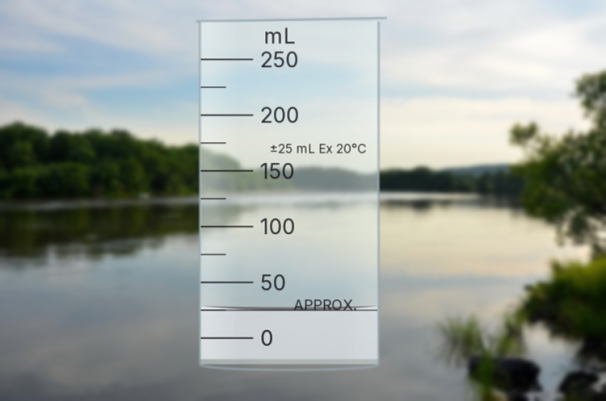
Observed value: 25 mL
